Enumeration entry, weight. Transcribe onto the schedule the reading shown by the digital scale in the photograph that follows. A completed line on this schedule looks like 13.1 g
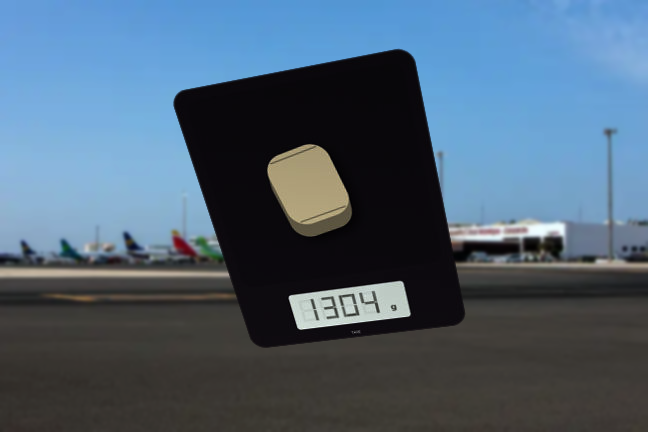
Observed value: 1304 g
